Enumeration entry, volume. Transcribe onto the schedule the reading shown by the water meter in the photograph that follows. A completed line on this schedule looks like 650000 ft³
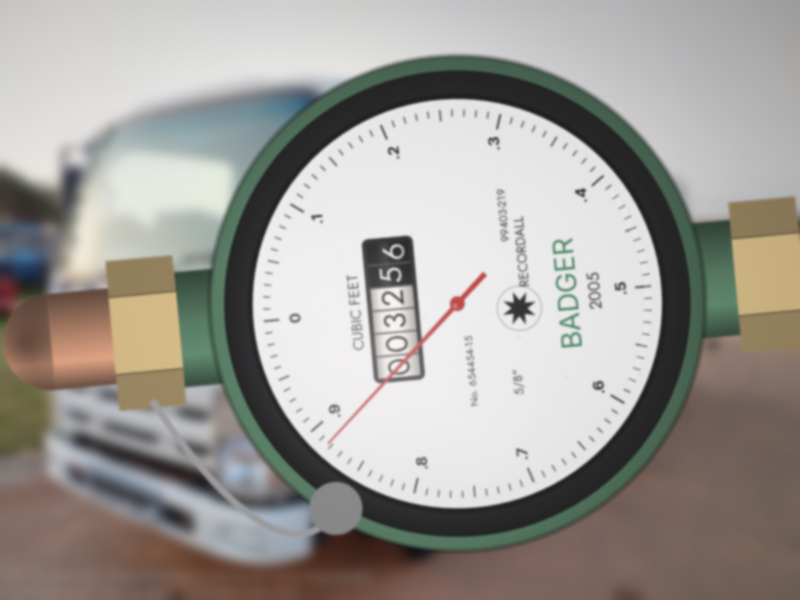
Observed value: 3255.88 ft³
